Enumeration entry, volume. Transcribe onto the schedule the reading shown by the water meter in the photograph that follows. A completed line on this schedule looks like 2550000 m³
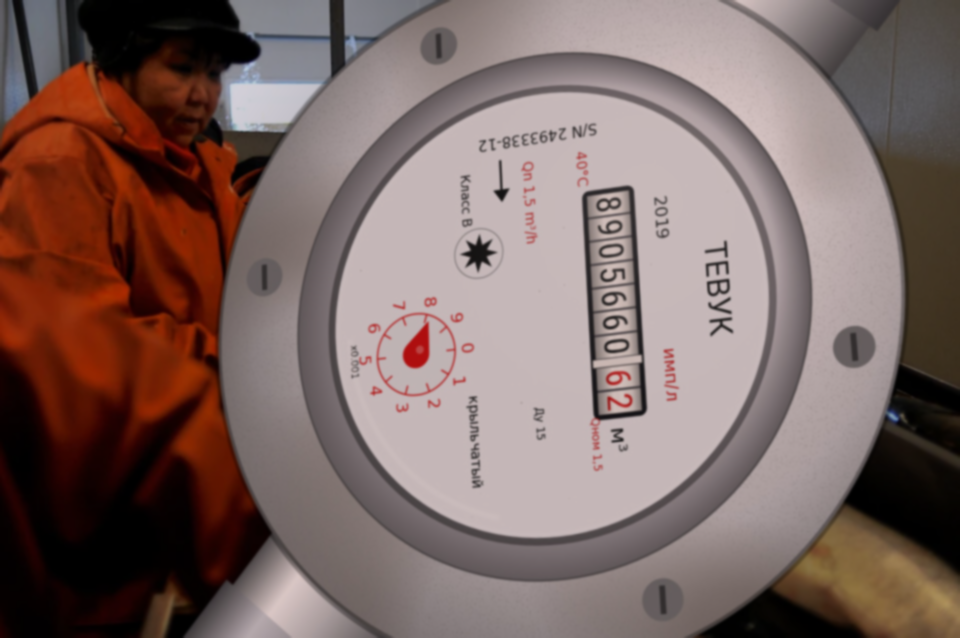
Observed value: 8905660.628 m³
